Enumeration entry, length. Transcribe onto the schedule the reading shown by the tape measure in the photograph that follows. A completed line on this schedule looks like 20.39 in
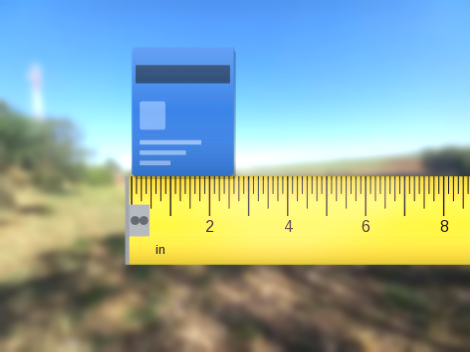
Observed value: 2.625 in
